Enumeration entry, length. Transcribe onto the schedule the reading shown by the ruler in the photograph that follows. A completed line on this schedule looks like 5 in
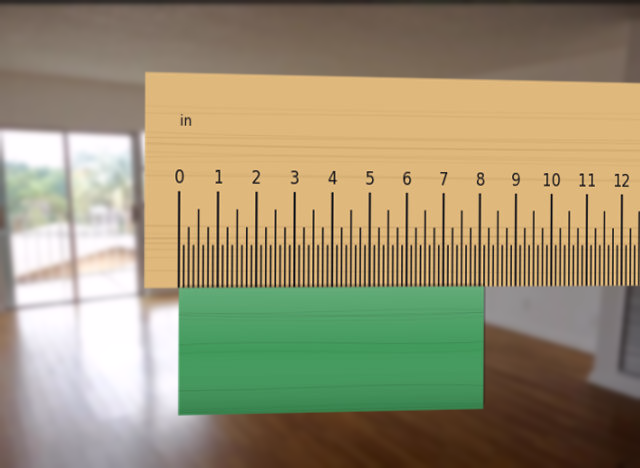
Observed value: 8.125 in
